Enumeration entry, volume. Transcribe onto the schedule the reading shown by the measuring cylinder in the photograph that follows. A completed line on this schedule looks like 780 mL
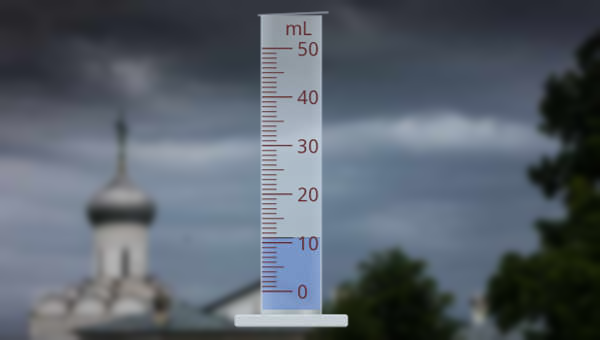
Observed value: 11 mL
